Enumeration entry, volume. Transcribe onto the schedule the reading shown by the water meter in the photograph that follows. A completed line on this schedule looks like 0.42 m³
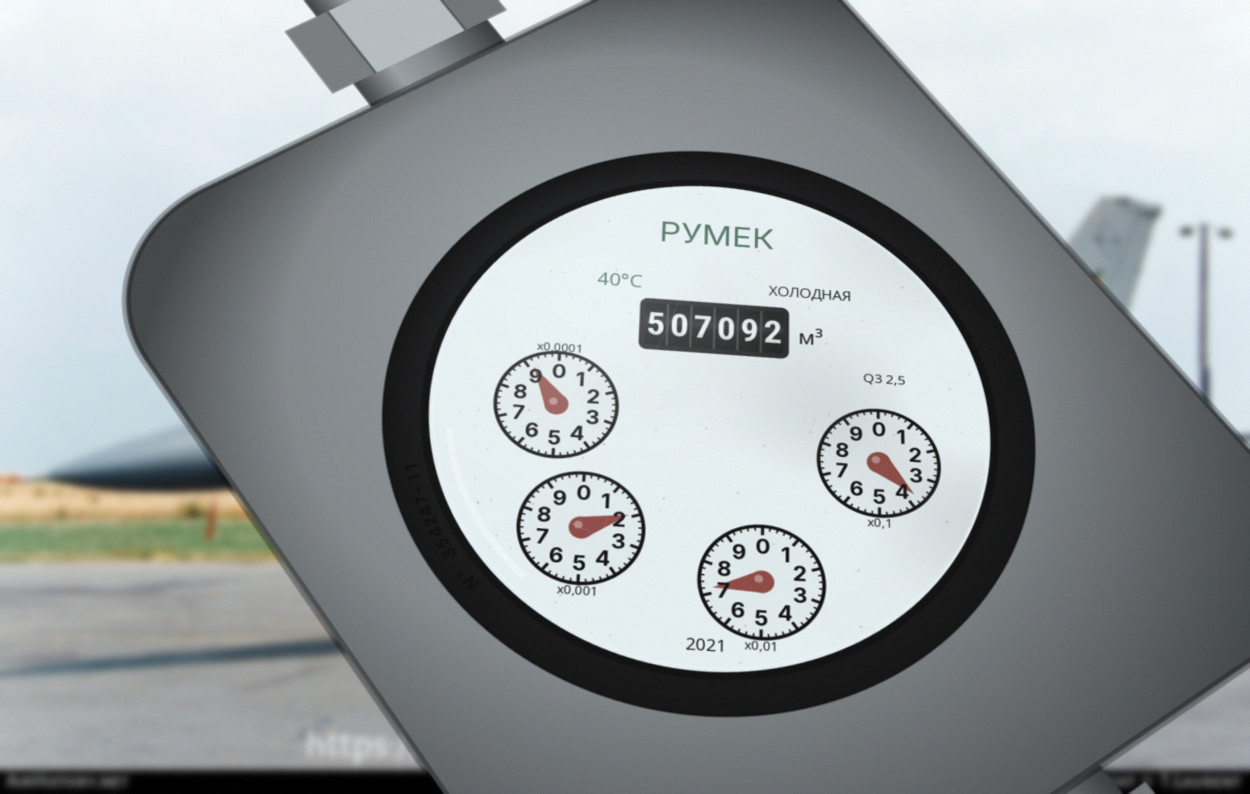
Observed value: 507092.3719 m³
